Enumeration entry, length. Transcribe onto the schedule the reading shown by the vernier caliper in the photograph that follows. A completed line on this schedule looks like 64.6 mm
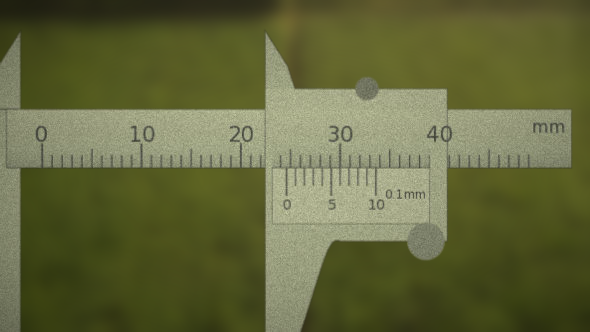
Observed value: 24.6 mm
